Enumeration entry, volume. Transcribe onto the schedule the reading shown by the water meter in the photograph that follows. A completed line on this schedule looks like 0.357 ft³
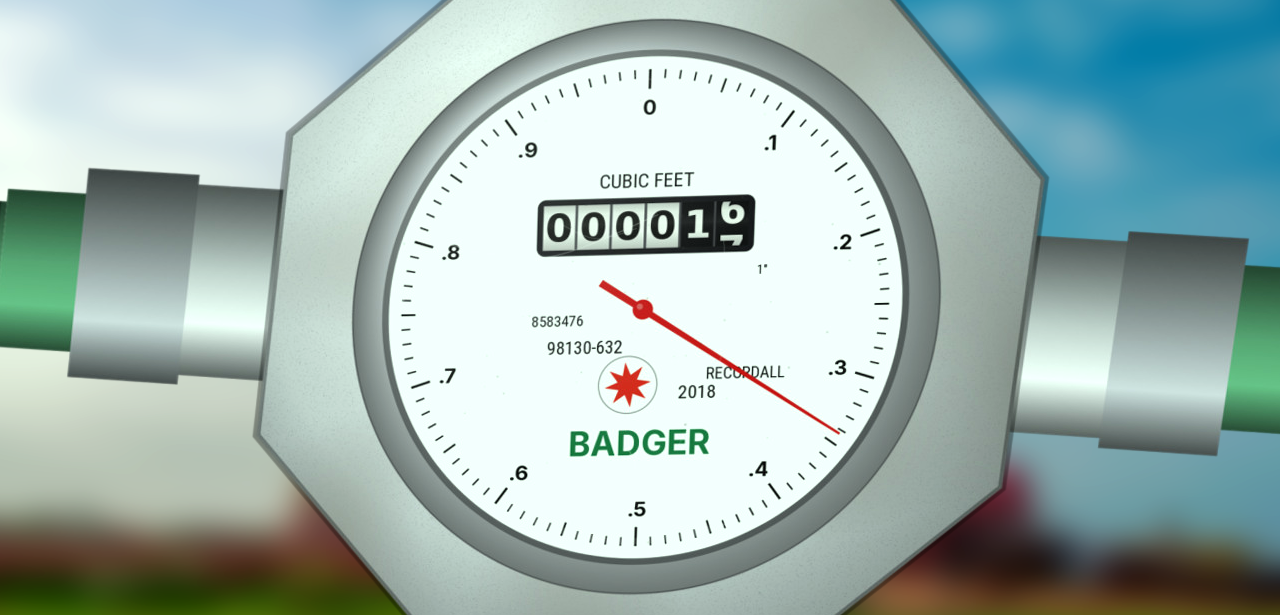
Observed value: 16.34 ft³
